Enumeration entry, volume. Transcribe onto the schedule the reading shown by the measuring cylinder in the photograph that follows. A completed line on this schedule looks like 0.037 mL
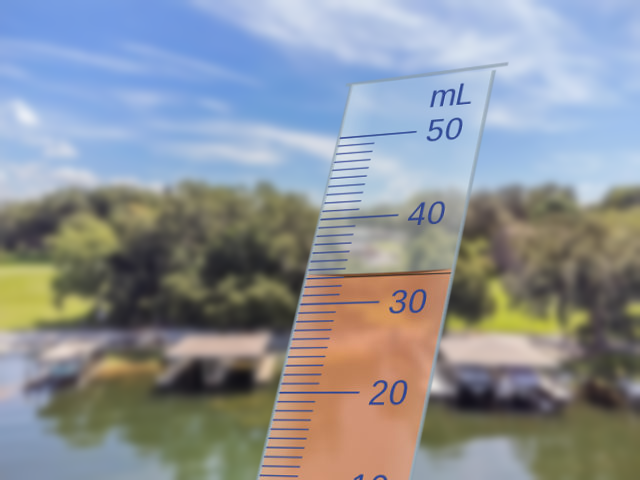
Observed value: 33 mL
